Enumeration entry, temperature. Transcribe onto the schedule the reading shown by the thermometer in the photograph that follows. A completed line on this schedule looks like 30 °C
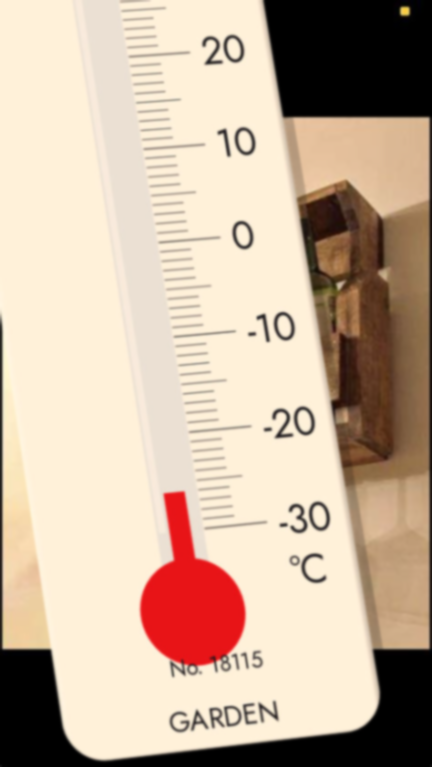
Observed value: -26 °C
